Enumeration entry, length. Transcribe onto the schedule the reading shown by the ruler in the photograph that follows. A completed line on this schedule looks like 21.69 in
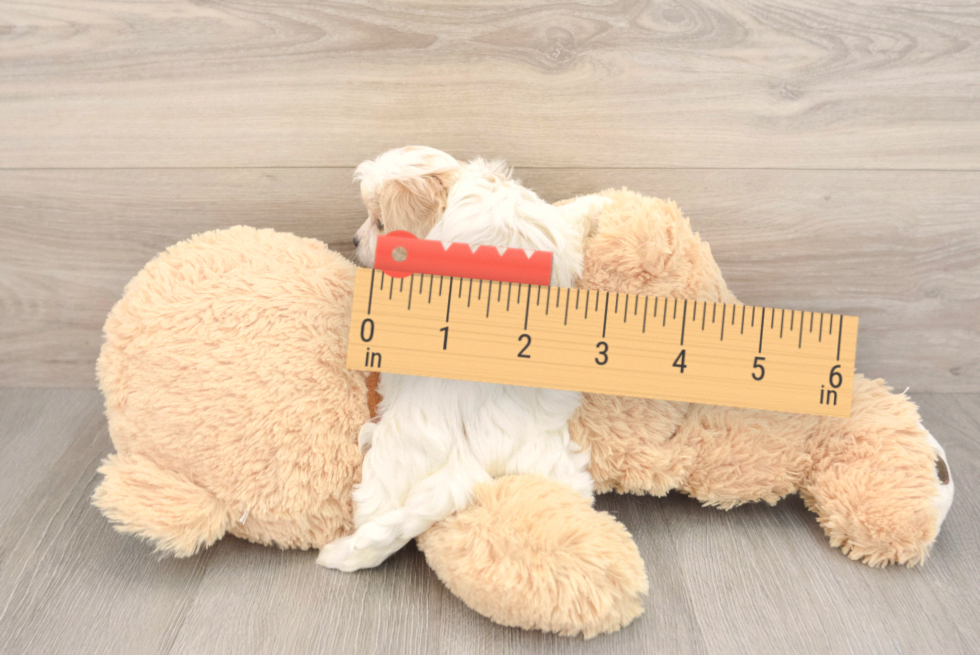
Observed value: 2.25 in
